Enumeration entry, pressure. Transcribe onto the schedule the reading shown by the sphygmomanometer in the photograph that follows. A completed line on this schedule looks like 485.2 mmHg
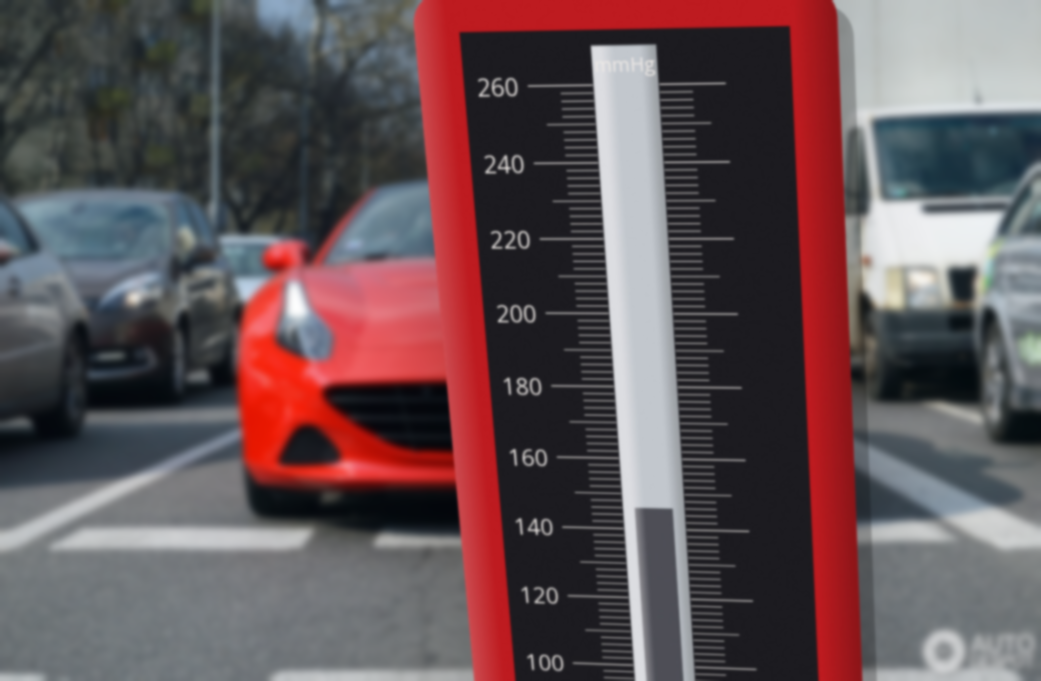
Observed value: 146 mmHg
